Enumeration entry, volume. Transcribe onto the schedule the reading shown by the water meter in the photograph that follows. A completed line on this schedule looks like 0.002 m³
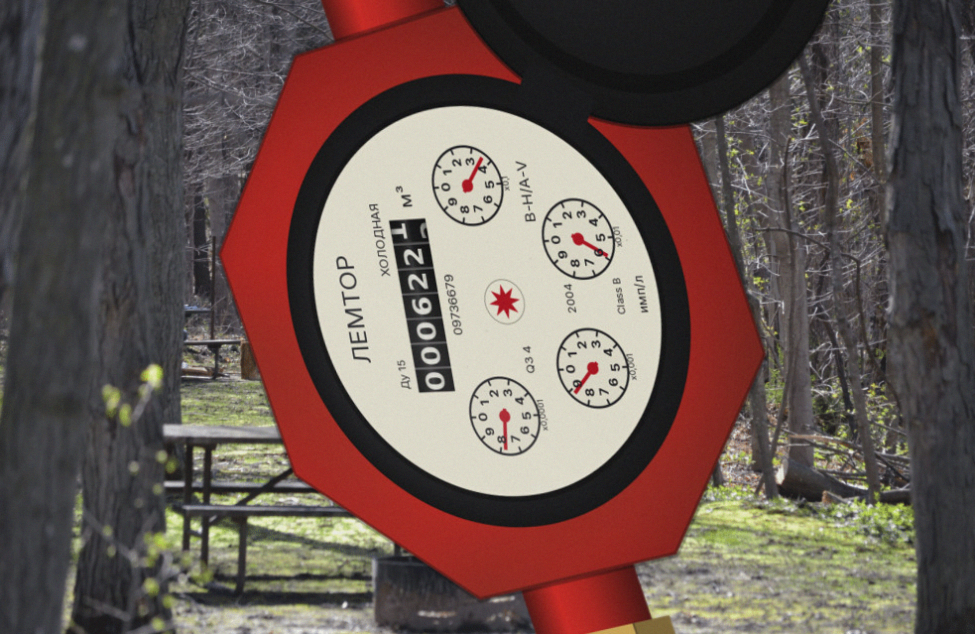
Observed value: 6221.3587 m³
